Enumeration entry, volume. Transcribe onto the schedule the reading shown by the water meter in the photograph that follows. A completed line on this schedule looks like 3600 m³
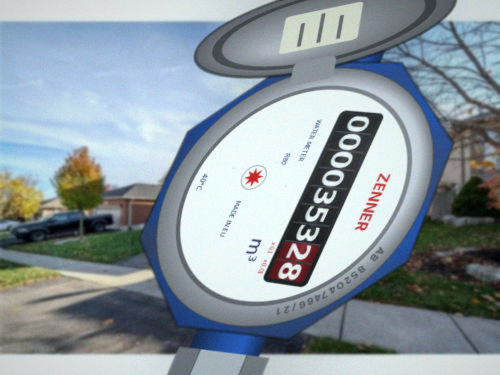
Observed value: 353.28 m³
